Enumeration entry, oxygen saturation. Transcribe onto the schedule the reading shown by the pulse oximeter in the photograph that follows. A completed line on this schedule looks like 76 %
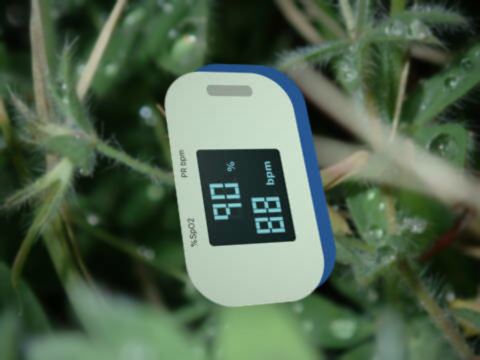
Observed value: 90 %
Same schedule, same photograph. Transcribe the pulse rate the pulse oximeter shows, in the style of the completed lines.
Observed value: 88 bpm
